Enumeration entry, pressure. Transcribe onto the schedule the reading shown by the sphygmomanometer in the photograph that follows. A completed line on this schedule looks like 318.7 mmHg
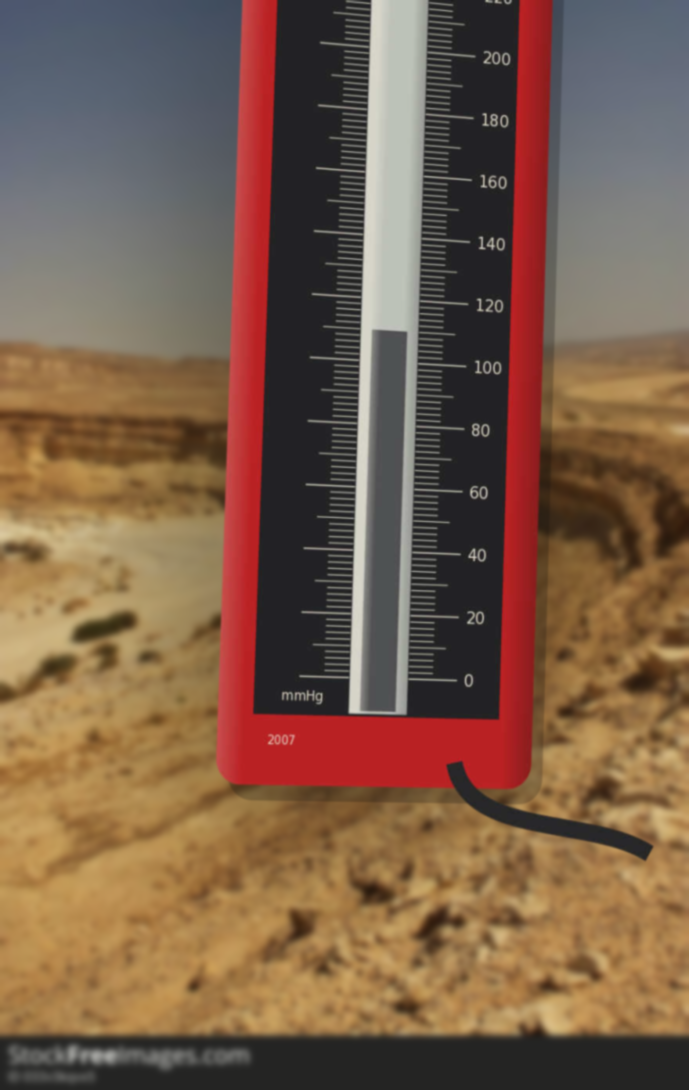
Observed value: 110 mmHg
